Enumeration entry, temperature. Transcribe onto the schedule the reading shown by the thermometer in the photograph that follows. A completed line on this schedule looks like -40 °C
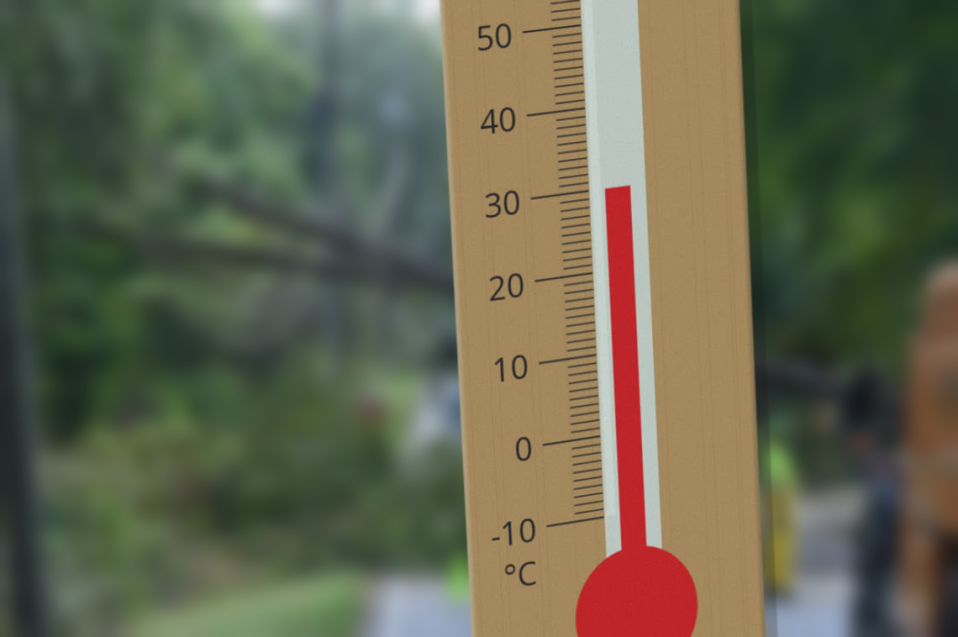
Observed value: 30 °C
